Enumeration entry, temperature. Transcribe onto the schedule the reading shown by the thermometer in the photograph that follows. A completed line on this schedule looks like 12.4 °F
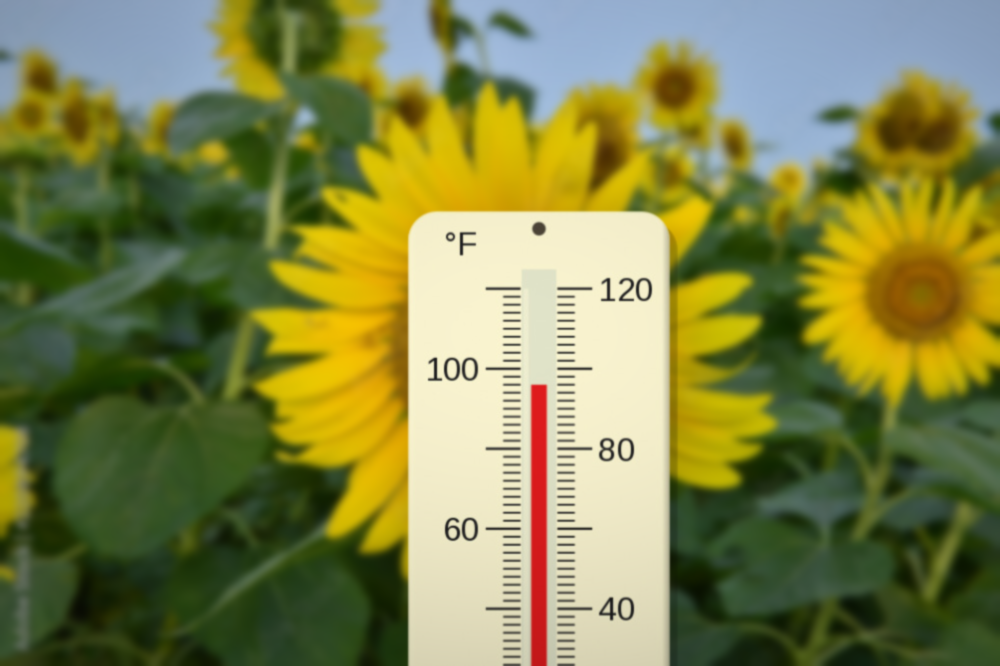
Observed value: 96 °F
